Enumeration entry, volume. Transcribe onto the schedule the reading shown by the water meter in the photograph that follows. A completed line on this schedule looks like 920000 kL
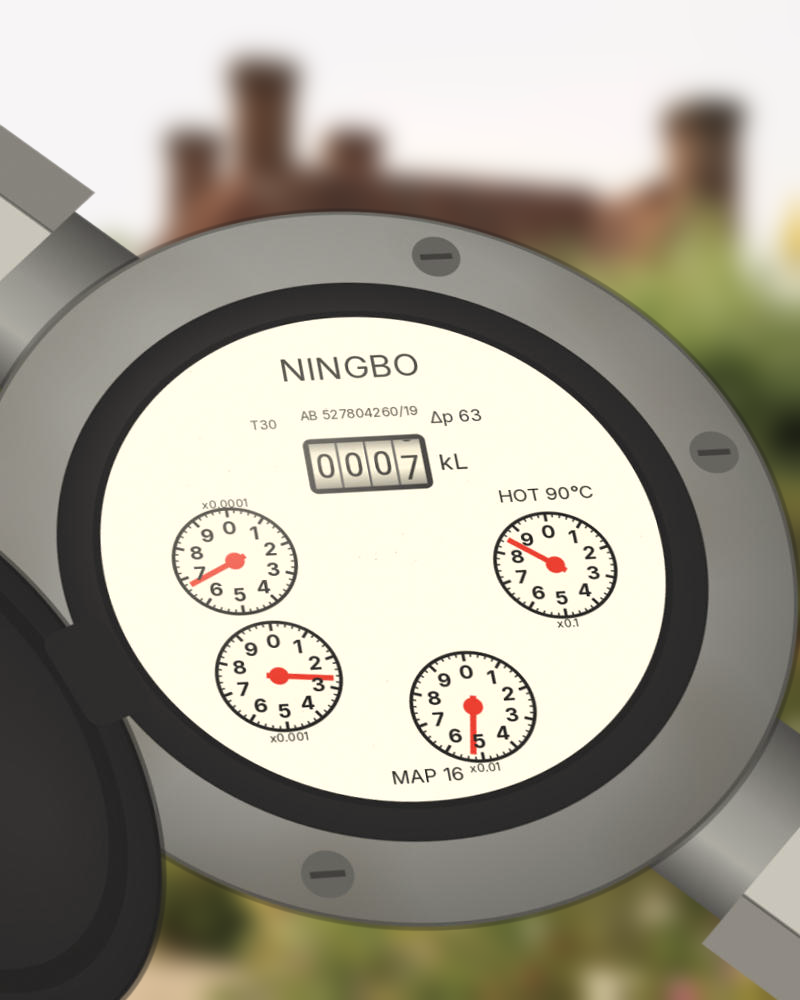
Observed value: 6.8526 kL
